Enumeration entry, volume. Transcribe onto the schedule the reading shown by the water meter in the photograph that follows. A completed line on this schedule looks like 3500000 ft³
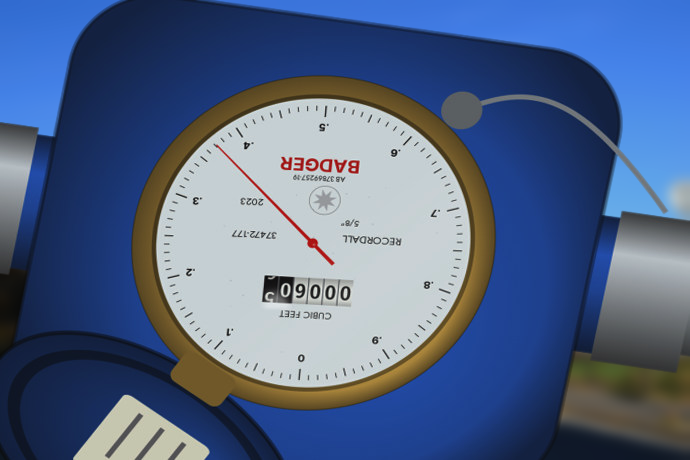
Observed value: 605.37 ft³
